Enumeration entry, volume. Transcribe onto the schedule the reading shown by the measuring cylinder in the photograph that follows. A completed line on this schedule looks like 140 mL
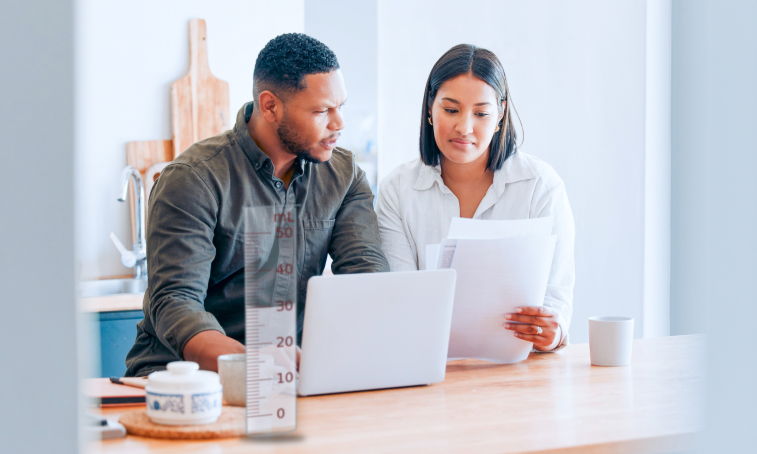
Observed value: 30 mL
